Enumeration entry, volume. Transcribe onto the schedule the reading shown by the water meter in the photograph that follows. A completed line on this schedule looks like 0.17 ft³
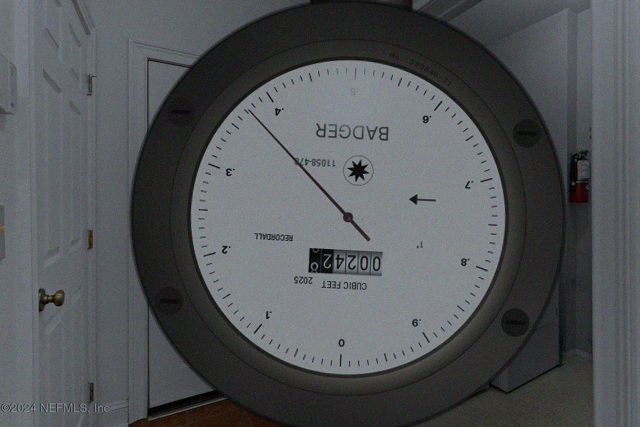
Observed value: 2428.37 ft³
